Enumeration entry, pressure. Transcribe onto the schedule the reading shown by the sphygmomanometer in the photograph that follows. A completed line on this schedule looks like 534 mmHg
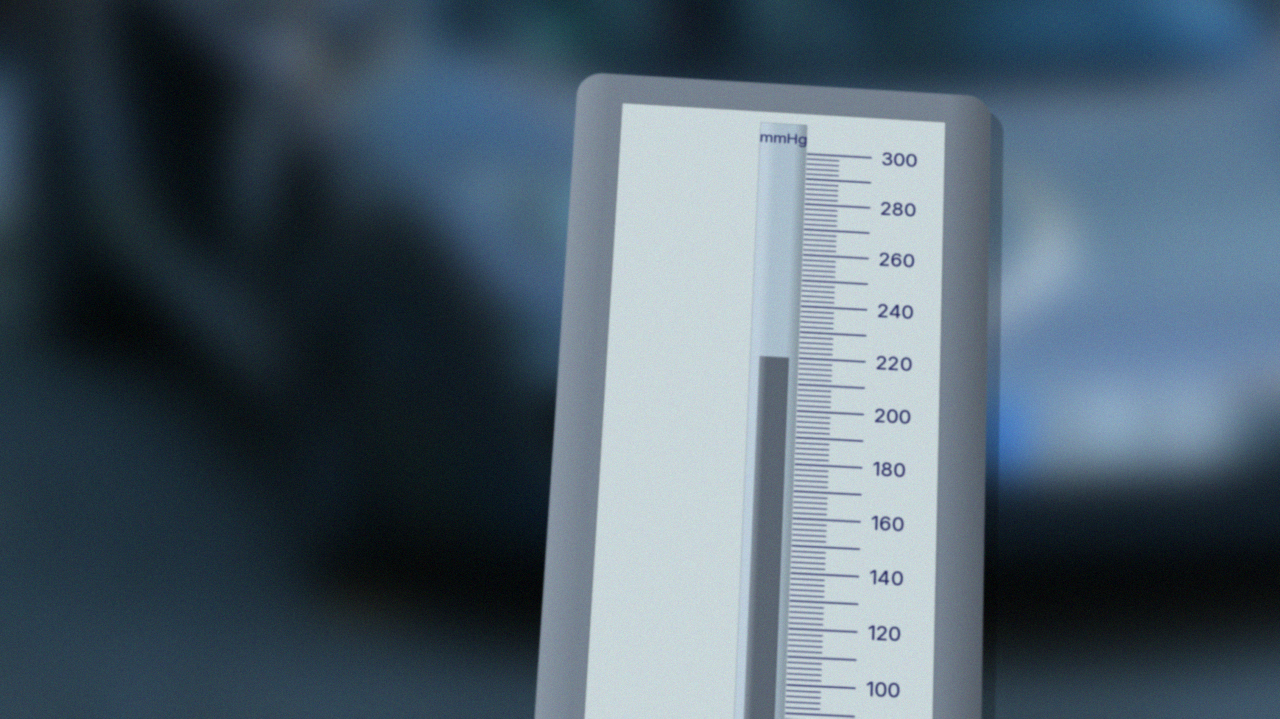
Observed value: 220 mmHg
